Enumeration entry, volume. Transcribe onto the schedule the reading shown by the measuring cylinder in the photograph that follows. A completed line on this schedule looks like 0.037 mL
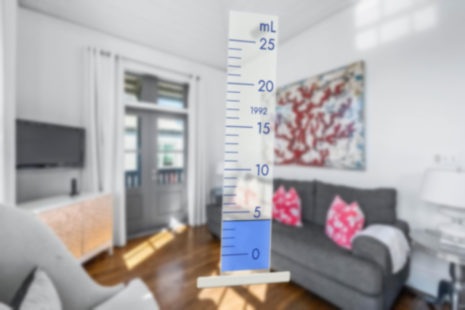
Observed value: 4 mL
